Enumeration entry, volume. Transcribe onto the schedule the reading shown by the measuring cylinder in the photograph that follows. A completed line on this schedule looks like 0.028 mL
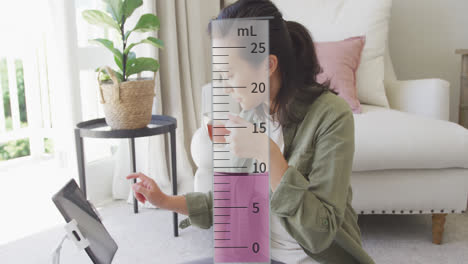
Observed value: 9 mL
